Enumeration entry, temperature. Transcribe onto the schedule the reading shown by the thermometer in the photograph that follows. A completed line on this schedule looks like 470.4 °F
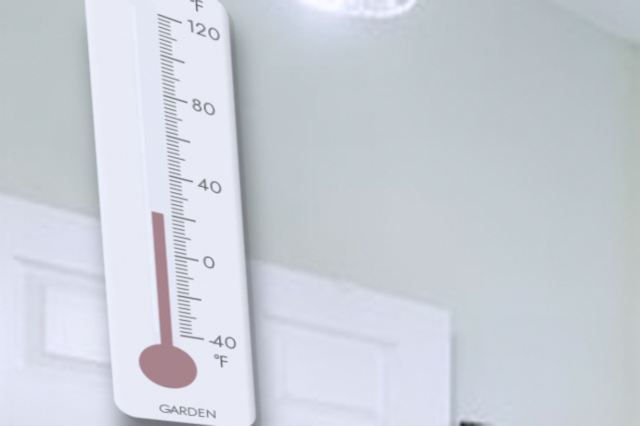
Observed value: 20 °F
